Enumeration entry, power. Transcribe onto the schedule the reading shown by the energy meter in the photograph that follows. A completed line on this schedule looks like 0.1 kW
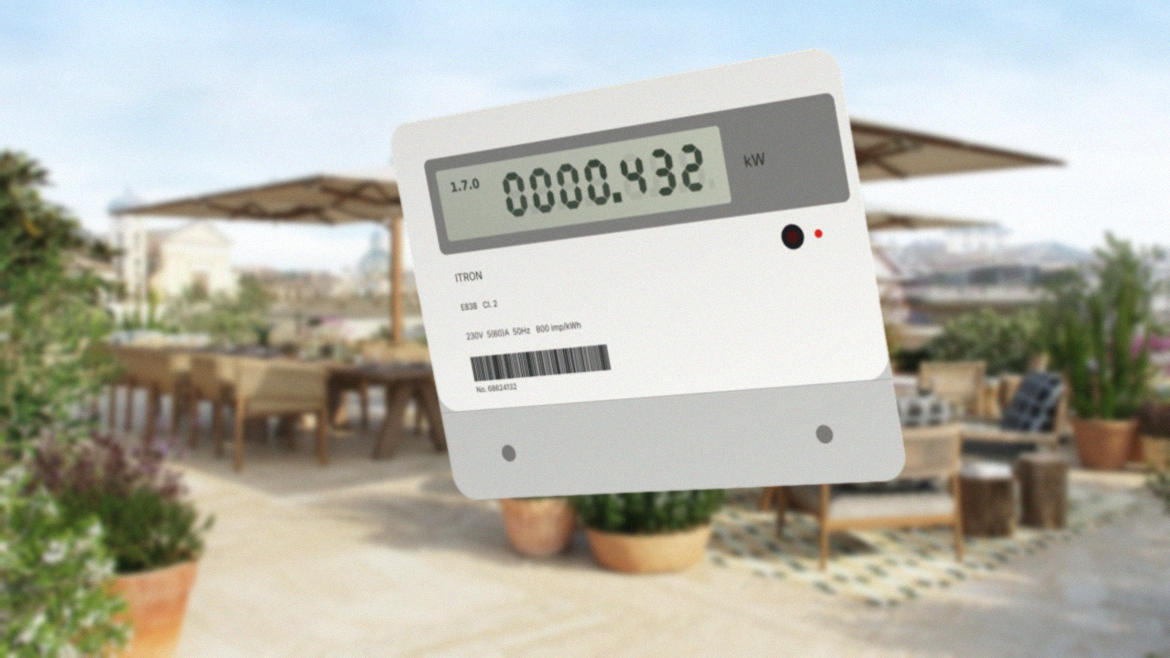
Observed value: 0.432 kW
